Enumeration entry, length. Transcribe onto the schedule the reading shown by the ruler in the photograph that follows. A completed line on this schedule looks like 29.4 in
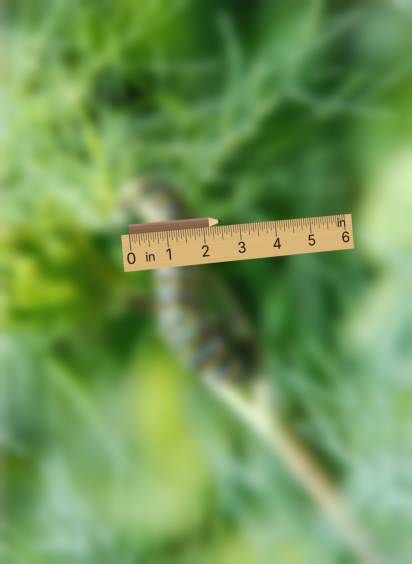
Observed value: 2.5 in
